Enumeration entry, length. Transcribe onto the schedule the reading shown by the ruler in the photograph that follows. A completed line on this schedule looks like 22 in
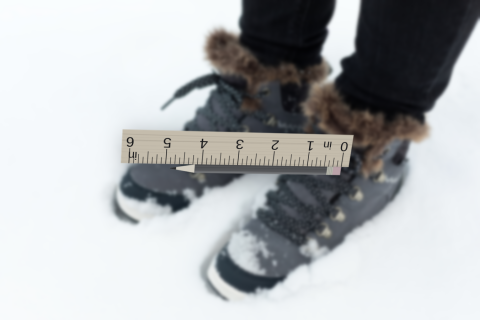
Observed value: 4.875 in
